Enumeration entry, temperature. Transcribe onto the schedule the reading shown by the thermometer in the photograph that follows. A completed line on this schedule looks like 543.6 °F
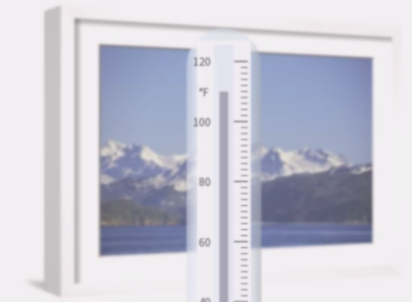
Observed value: 110 °F
